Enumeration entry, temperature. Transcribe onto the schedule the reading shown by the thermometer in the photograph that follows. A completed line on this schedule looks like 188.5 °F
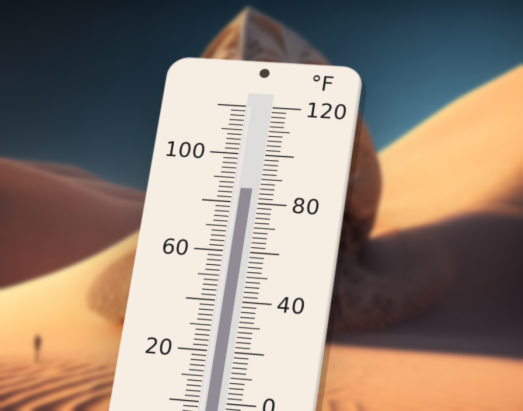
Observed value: 86 °F
